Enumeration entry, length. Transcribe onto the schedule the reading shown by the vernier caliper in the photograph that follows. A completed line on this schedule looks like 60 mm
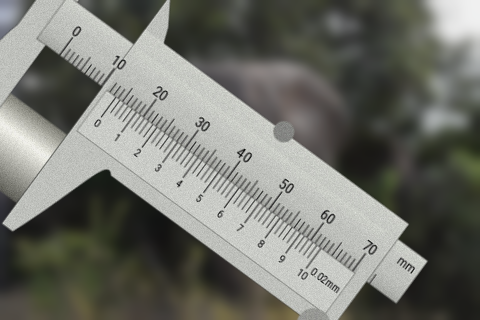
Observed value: 13.5 mm
